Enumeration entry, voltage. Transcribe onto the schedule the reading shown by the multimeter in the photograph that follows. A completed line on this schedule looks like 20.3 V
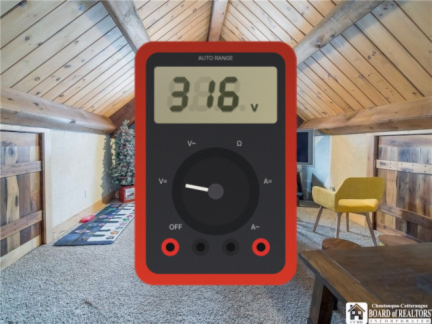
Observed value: 316 V
